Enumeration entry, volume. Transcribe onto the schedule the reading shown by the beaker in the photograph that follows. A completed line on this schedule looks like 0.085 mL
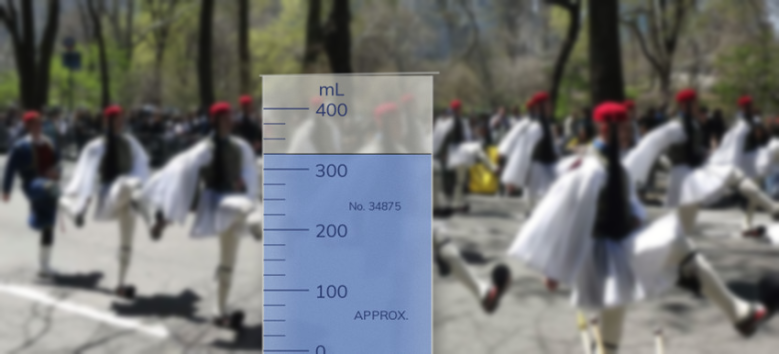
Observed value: 325 mL
